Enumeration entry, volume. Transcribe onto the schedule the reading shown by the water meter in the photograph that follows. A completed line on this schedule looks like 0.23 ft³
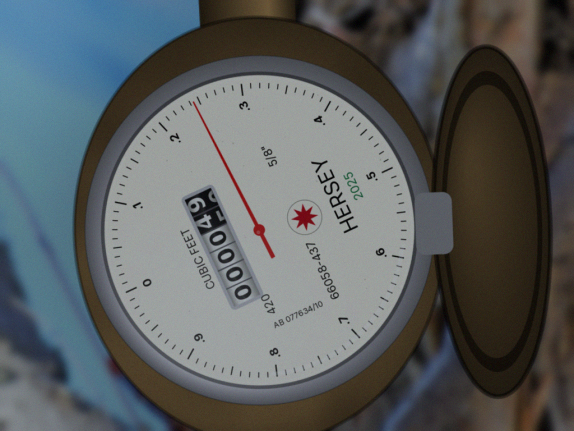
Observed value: 49.24 ft³
